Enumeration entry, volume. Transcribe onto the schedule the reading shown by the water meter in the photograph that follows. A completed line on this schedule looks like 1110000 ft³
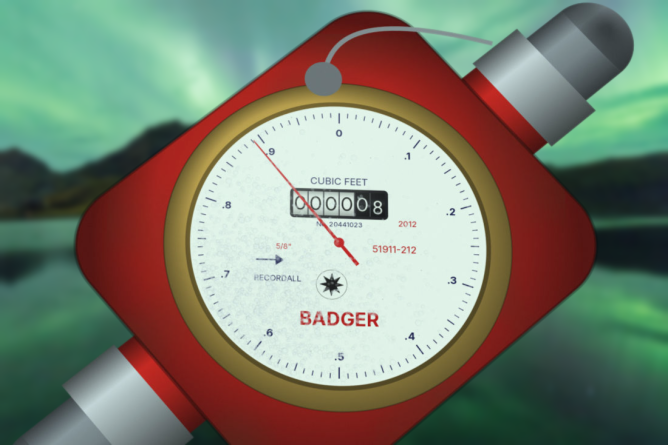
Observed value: 7.89 ft³
